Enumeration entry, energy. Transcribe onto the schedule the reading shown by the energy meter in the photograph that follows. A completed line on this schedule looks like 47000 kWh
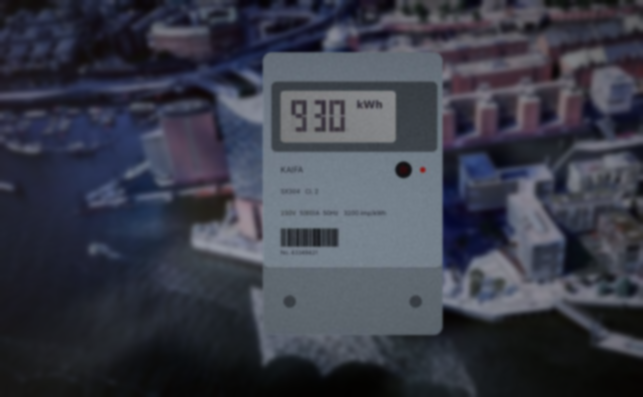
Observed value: 930 kWh
